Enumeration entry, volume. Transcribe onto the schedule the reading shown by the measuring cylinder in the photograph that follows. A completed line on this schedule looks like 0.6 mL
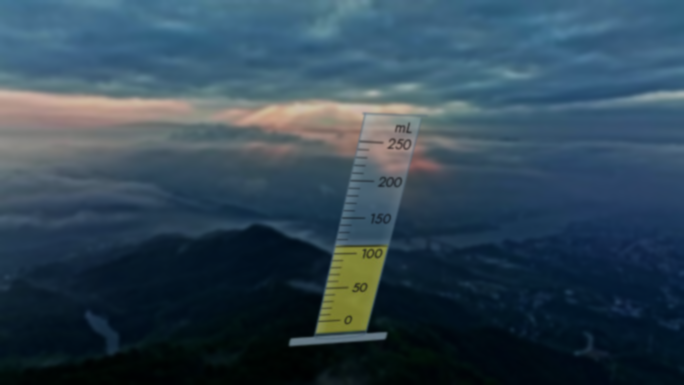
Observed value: 110 mL
